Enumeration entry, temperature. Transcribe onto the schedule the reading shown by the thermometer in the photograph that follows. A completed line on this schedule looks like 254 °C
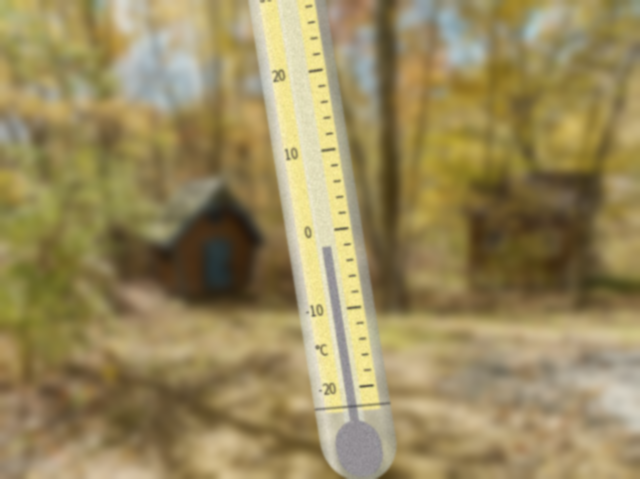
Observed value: -2 °C
